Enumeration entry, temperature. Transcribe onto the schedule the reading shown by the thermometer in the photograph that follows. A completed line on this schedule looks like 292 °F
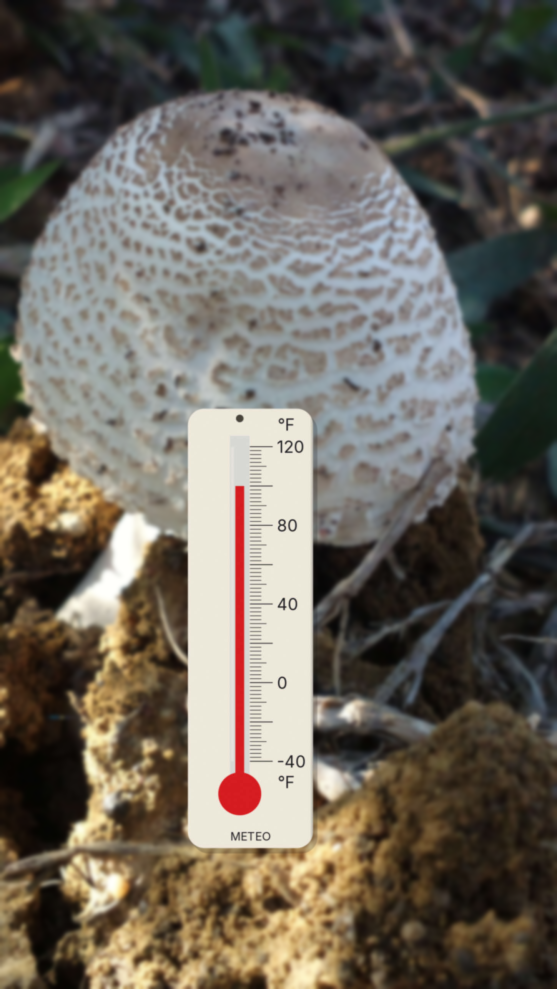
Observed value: 100 °F
